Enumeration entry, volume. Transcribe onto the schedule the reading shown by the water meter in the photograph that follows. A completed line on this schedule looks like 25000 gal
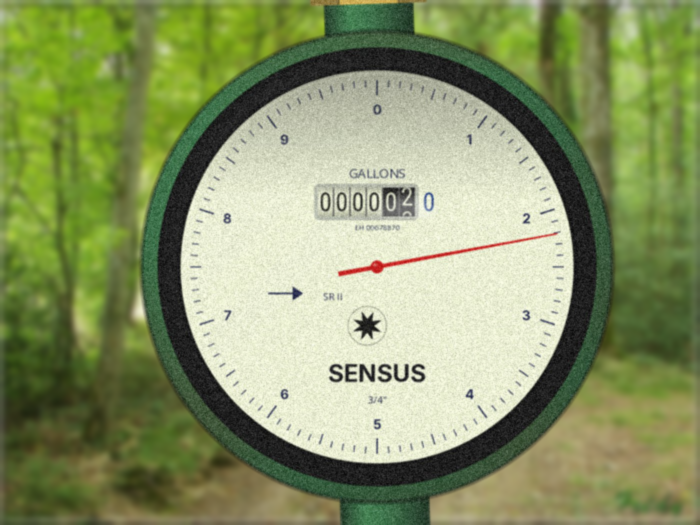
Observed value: 22.2 gal
